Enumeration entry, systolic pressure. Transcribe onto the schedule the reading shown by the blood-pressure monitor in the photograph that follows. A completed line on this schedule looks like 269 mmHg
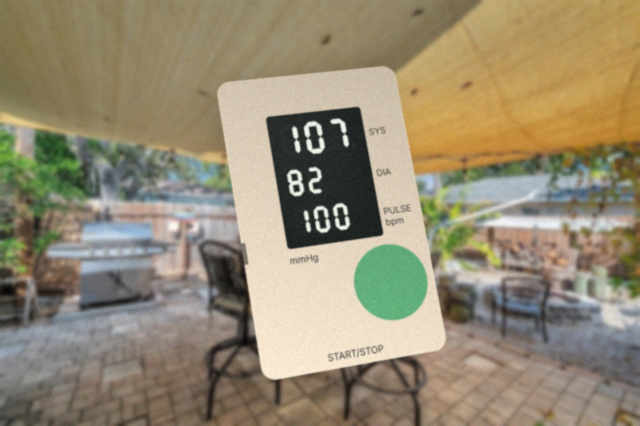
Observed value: 107 mmHg
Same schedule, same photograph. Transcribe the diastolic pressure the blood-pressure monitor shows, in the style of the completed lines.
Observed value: 82 mmHg
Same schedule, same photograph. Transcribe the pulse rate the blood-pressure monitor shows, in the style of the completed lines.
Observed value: 100 bpm
